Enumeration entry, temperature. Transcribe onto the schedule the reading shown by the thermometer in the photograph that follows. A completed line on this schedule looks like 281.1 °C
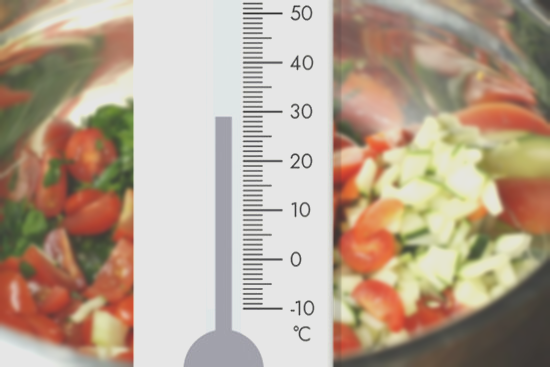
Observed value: 29 °C
